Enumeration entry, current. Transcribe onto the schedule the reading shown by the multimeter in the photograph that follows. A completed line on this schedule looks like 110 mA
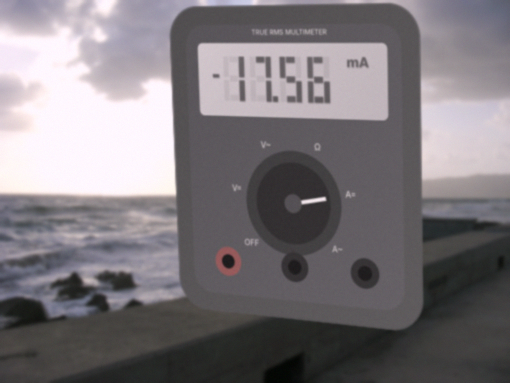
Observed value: -17.56 mA
